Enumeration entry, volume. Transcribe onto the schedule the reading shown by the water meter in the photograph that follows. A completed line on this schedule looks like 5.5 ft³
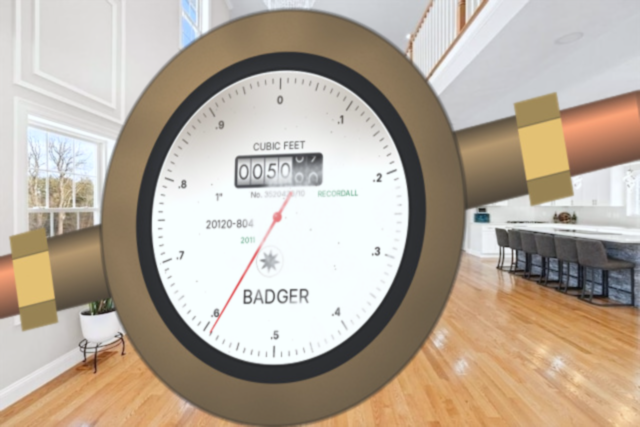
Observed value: 5089.59 ft³
